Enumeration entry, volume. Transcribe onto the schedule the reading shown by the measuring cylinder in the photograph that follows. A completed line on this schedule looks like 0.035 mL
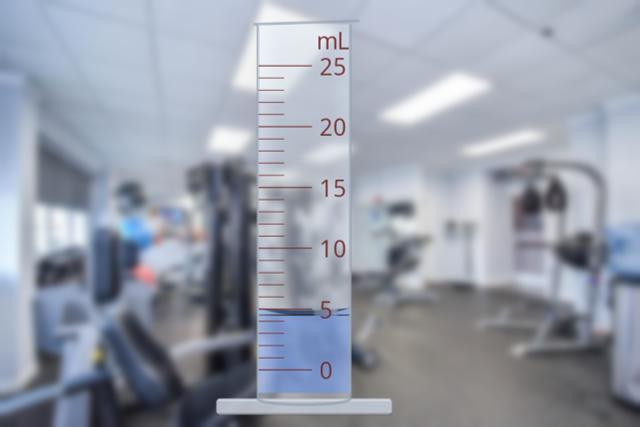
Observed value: 4.5 mL
